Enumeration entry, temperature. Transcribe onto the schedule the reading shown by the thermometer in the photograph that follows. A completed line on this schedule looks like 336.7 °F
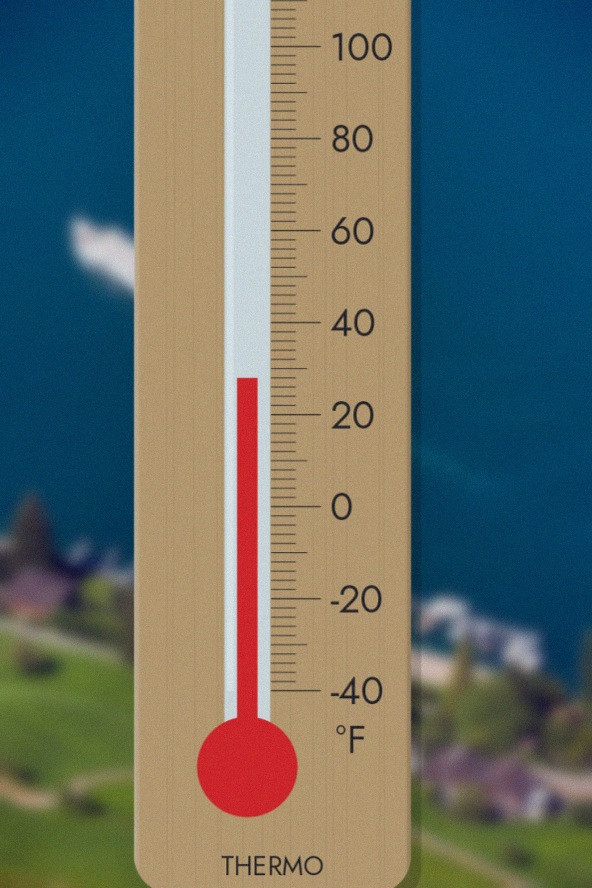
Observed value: 28 °F
